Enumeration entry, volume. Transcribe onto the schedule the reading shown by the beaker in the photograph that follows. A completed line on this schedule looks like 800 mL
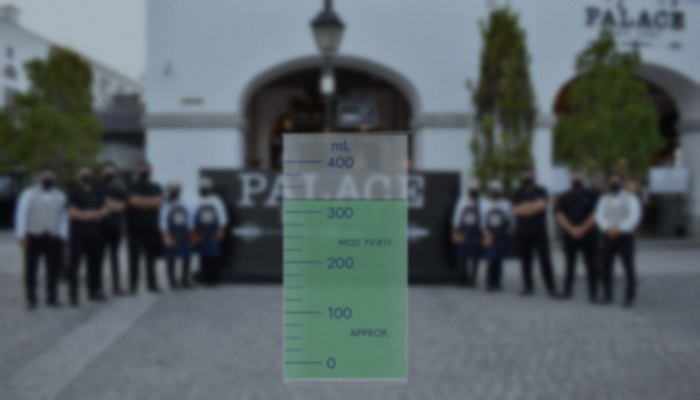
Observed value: 325 mL
